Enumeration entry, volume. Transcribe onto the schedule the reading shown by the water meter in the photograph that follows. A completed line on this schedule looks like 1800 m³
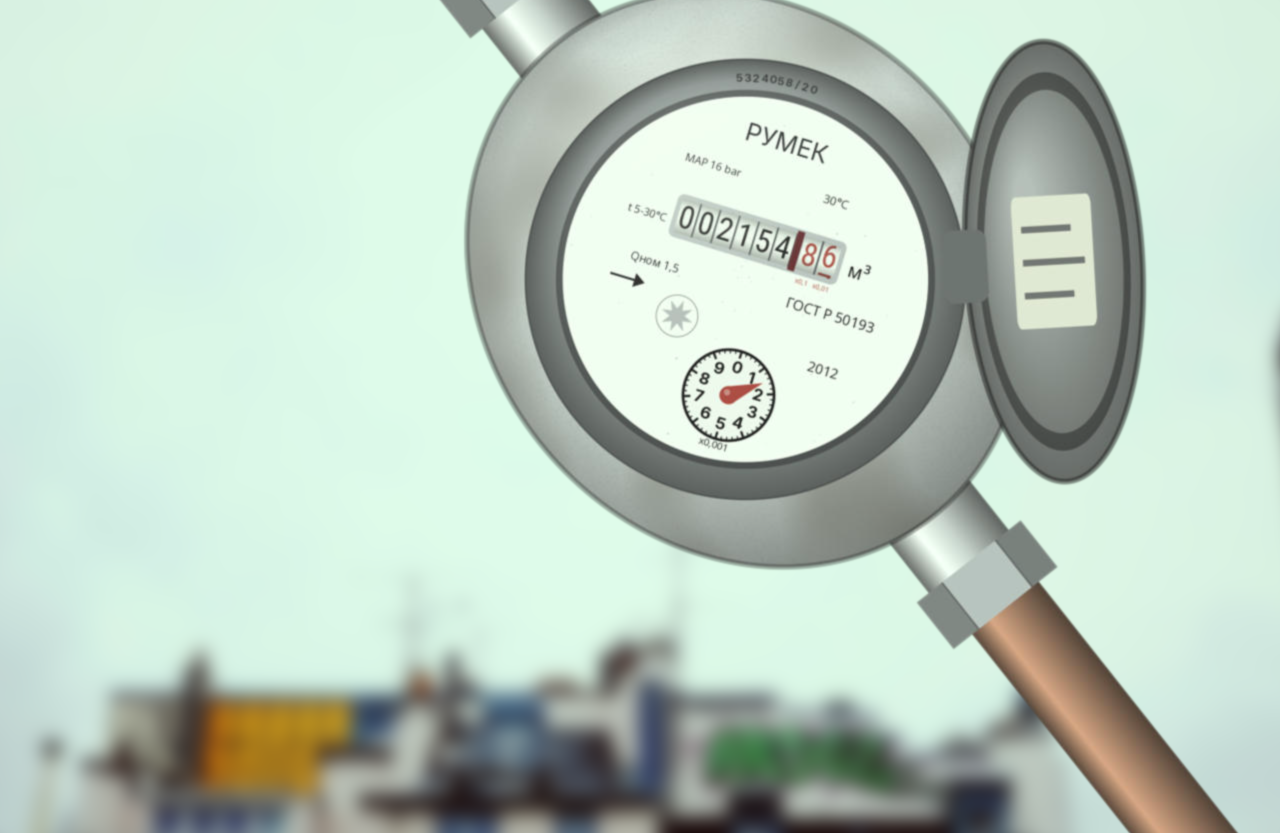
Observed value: 2154.861 m³
